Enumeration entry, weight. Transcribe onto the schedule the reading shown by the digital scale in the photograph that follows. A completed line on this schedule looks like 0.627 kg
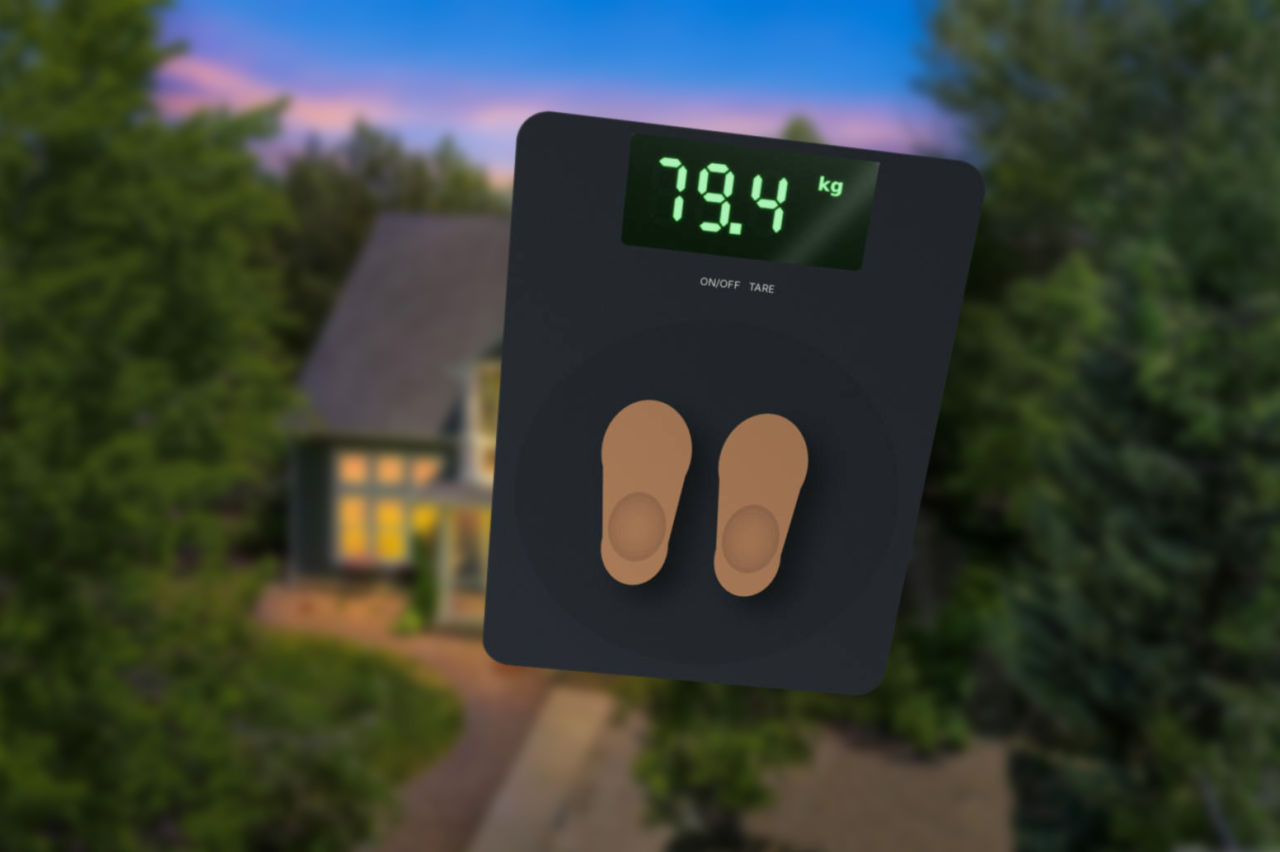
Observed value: 79.4 kg
